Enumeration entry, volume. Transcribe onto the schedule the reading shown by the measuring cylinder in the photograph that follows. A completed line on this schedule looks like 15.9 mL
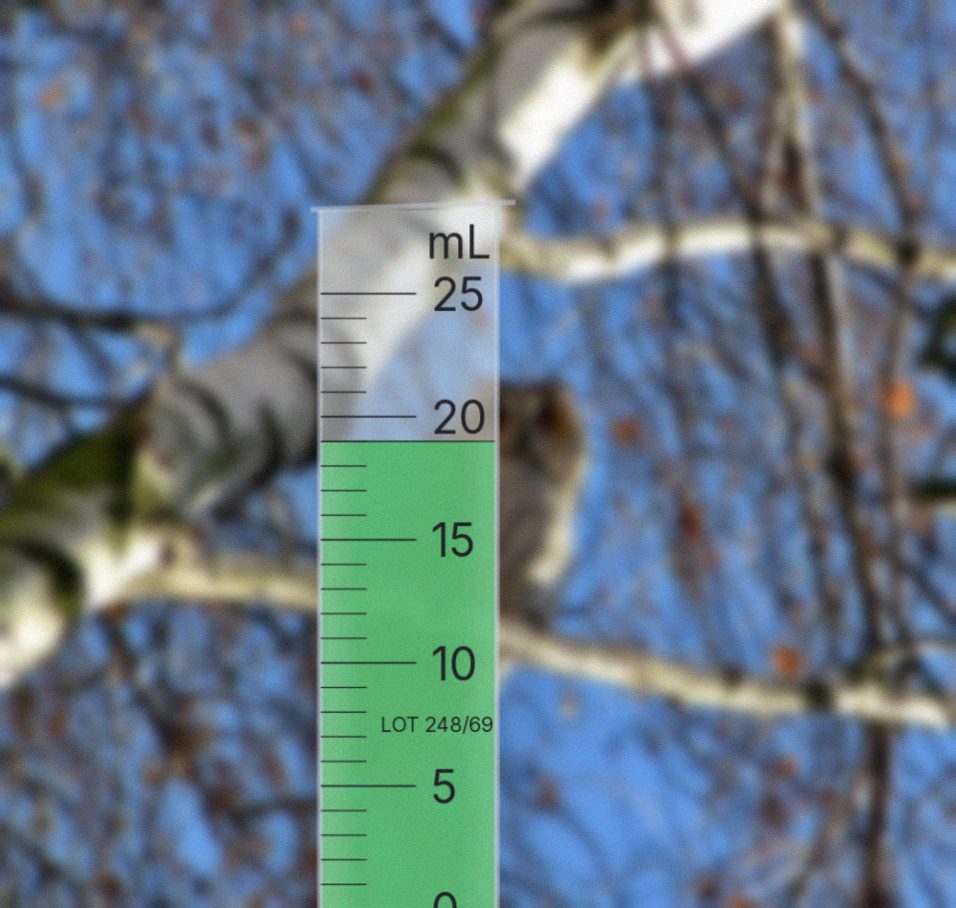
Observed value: 19 mL
